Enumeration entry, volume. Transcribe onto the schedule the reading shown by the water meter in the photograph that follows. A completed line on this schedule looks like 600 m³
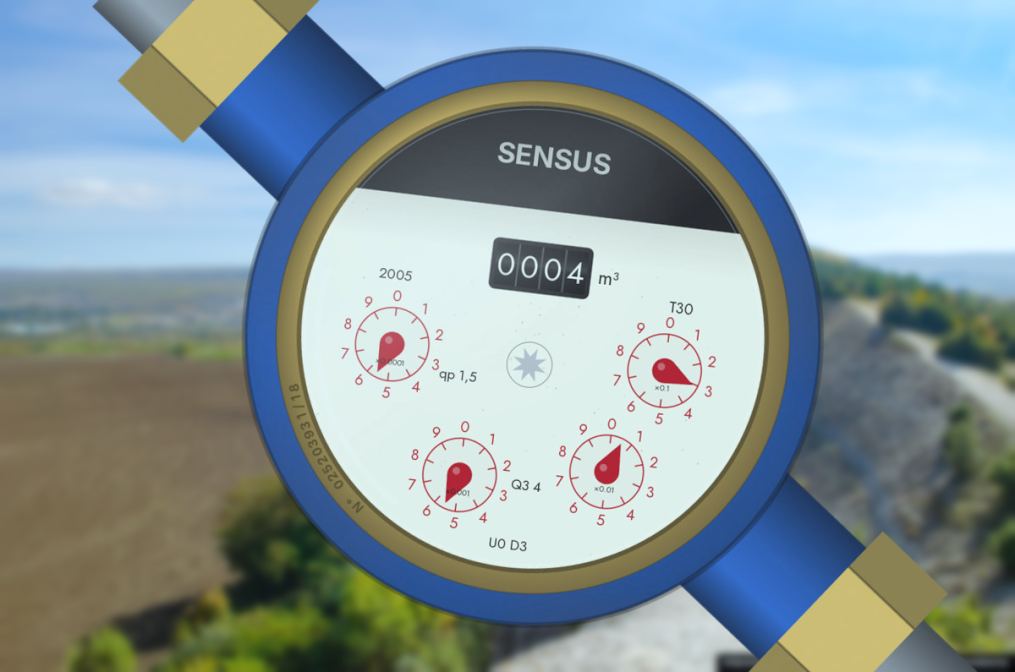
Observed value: 4.3055 m³
